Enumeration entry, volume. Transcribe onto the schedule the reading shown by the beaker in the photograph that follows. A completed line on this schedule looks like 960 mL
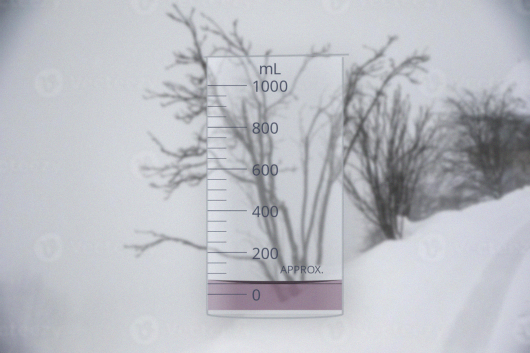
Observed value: 50 mL
